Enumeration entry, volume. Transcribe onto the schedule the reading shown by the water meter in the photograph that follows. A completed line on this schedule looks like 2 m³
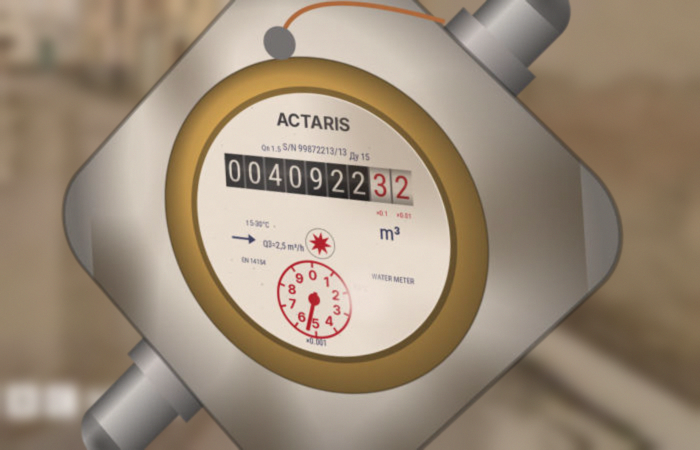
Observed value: 40922.325 m³
